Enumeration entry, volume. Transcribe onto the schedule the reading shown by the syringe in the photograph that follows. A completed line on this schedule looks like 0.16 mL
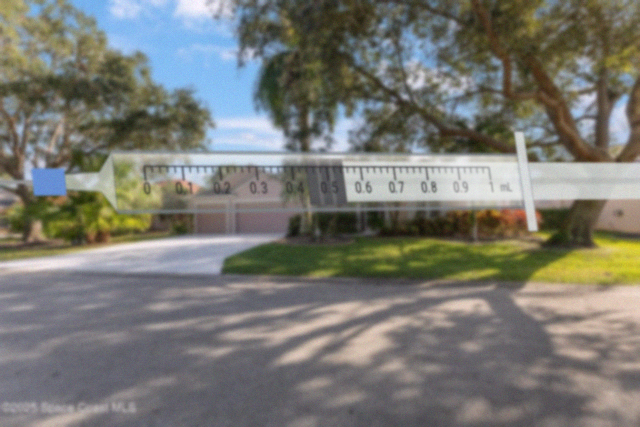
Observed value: 0.44 mL
